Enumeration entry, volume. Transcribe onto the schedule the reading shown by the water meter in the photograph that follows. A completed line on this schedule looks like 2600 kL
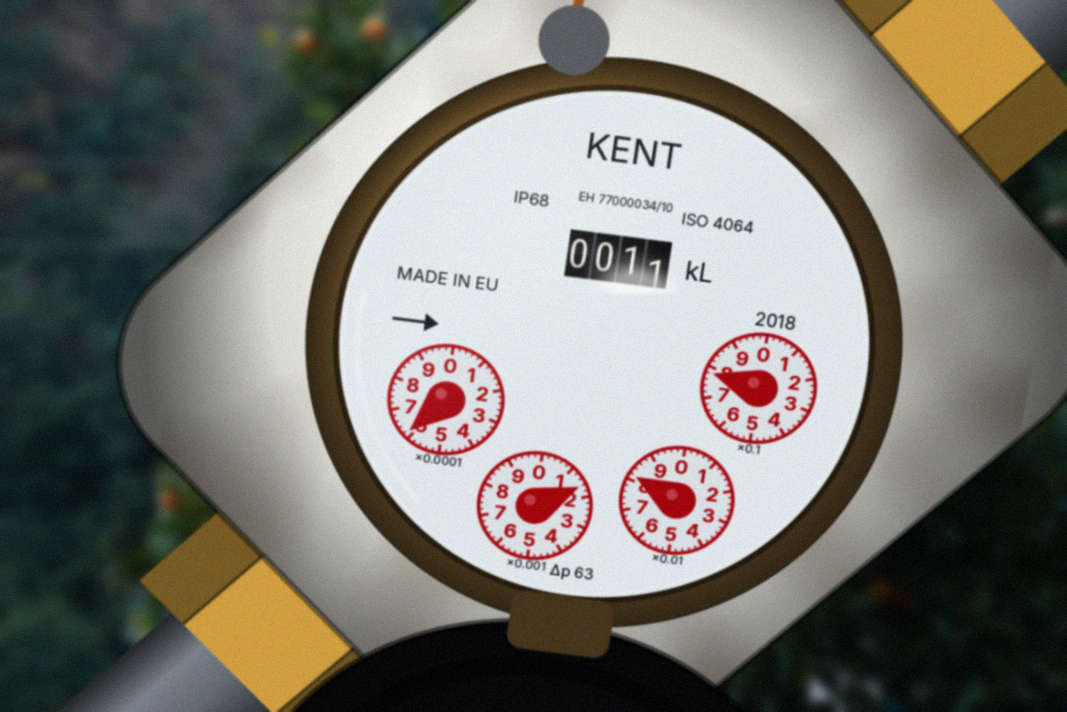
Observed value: 10.7816 kL
